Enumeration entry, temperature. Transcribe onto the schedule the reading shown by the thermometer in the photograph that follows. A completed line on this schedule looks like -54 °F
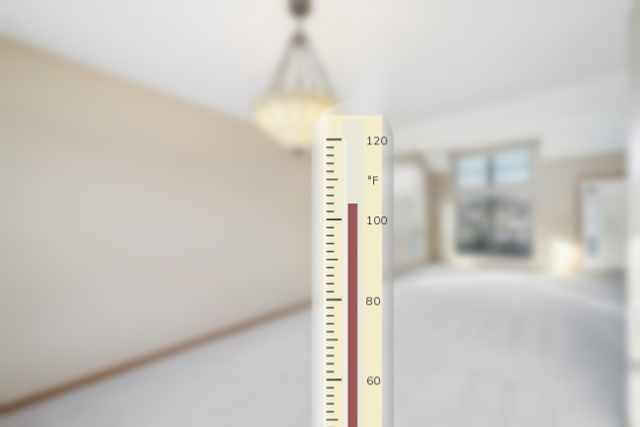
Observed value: 104 °F
